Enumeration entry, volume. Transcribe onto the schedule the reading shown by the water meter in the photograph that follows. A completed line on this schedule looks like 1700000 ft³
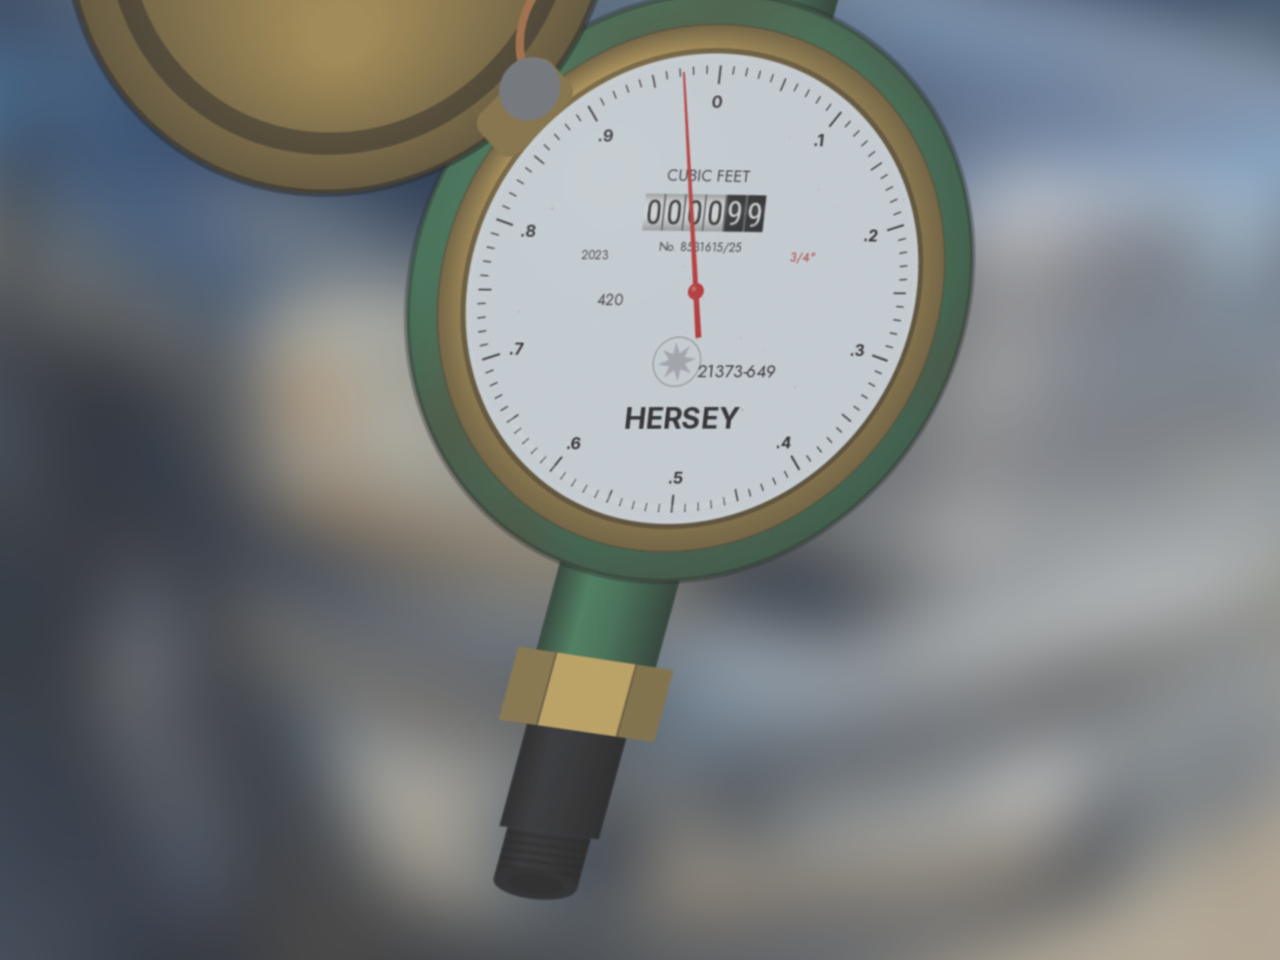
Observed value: 98.97 ft³
